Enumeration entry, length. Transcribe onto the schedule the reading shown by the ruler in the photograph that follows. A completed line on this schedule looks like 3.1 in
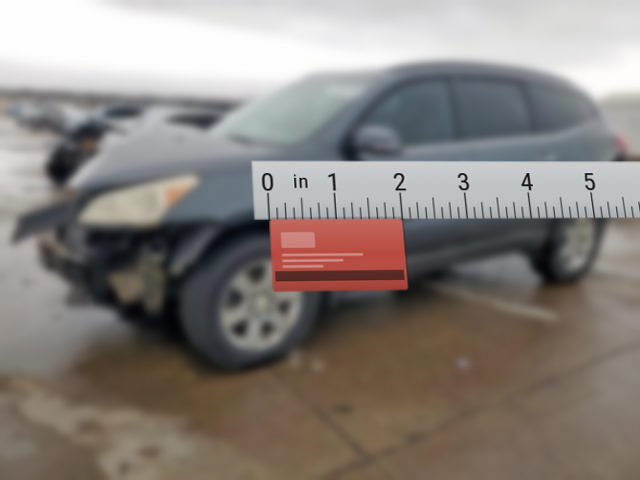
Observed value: 2 in
